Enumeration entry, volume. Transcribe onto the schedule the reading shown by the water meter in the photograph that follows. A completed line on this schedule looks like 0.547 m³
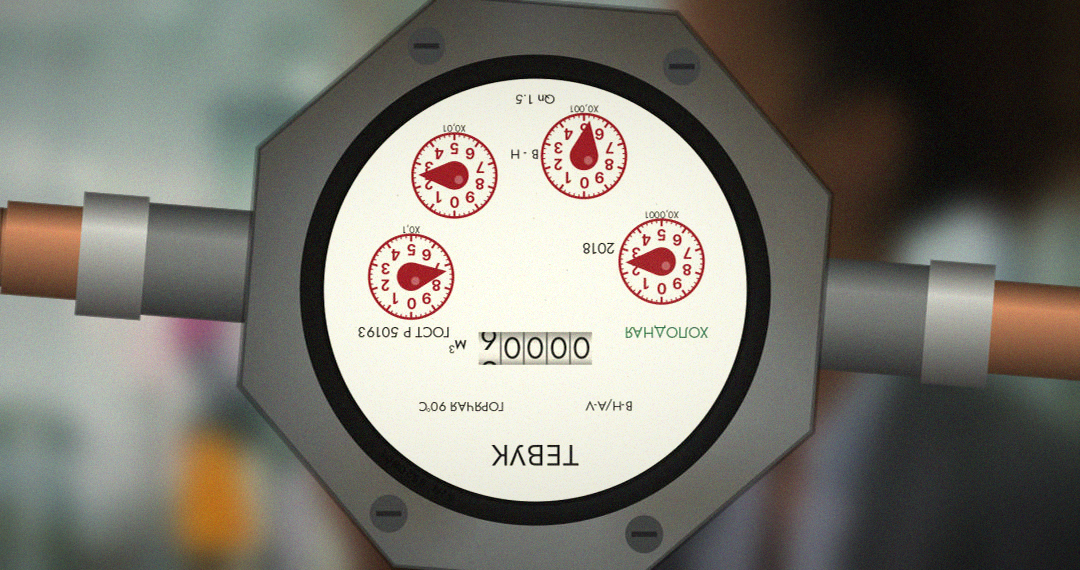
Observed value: 5.7252 m³
